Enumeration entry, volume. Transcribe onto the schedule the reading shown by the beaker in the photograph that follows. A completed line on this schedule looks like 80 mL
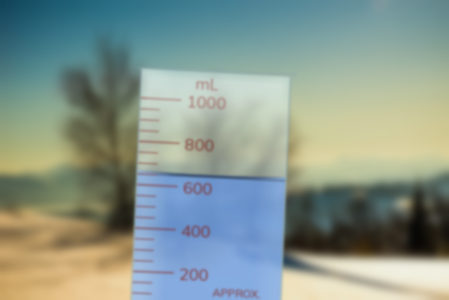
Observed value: 650 mL
